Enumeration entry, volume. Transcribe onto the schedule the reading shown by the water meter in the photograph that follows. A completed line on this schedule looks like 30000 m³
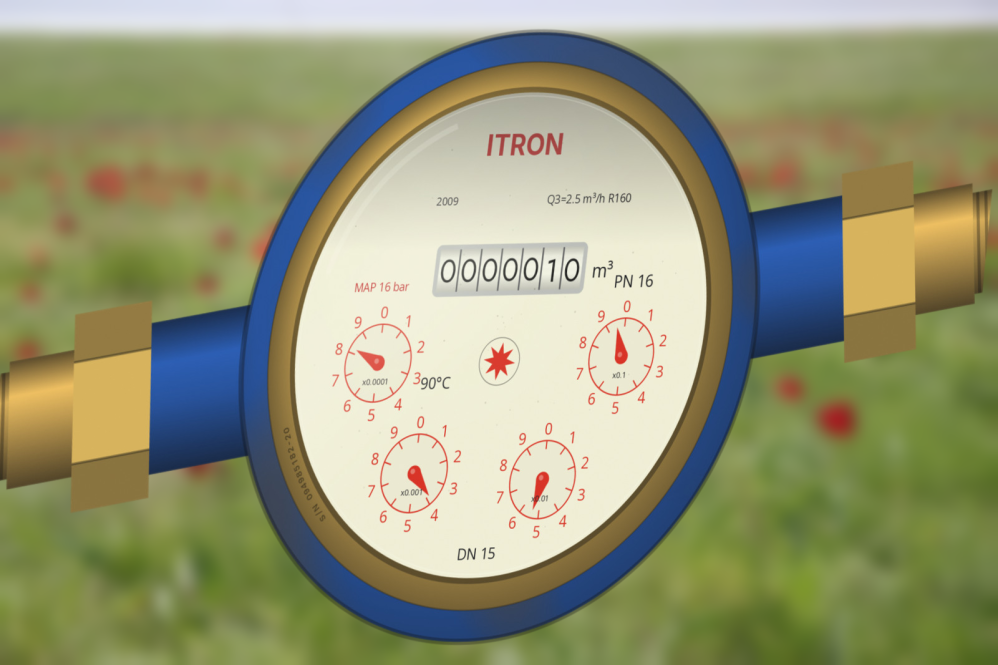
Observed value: 9.9538 m³
